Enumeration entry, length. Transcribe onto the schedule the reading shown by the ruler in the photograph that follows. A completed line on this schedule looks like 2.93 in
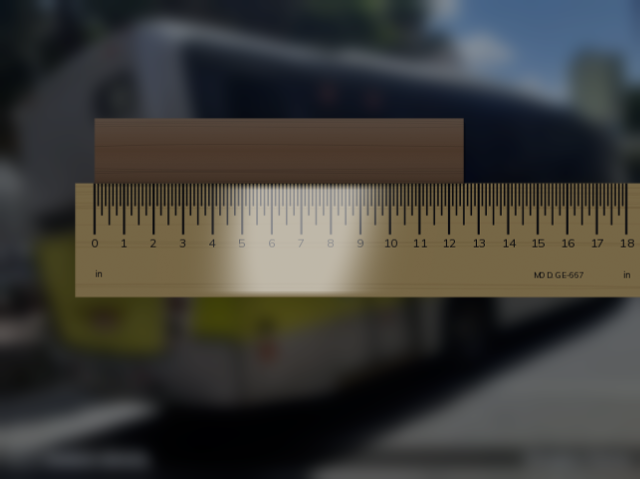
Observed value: 12.5 in
